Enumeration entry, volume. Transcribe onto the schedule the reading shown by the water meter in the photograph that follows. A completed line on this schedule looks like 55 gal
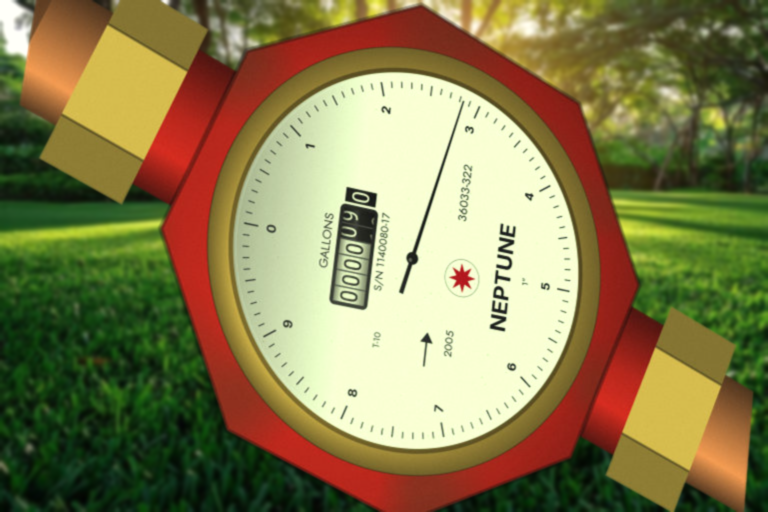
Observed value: 92.8 gal
